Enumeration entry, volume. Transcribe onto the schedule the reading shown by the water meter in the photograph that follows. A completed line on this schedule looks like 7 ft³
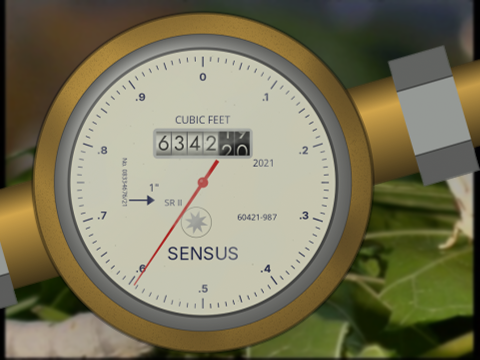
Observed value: 634219.59 ft³
